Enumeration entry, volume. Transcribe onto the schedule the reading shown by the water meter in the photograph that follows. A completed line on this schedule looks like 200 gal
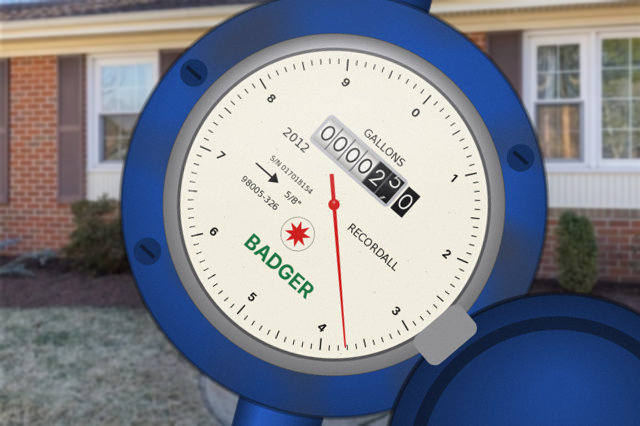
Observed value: 253.7 gal
